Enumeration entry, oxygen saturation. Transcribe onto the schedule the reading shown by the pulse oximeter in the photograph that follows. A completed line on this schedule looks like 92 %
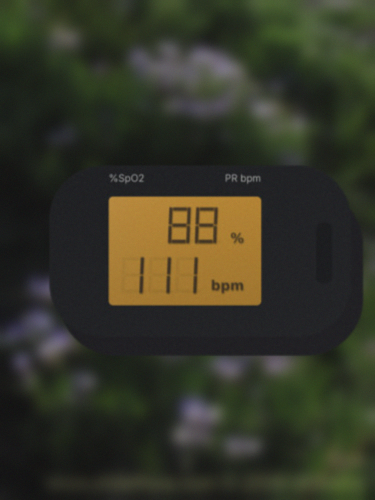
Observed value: 88 %
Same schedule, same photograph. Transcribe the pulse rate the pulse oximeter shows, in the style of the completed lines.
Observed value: 111 bpm
